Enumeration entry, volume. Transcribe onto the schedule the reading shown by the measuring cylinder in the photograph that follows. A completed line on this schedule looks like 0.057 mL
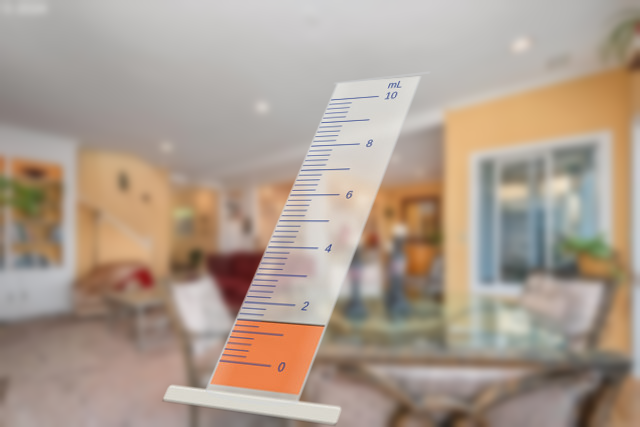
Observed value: 1.4 mL
